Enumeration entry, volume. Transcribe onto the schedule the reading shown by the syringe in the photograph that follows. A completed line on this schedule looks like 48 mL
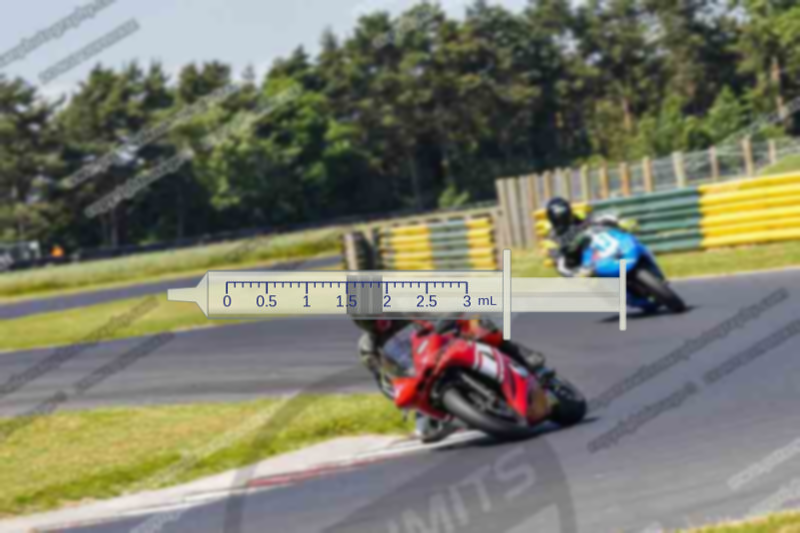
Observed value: 1.5 mL
